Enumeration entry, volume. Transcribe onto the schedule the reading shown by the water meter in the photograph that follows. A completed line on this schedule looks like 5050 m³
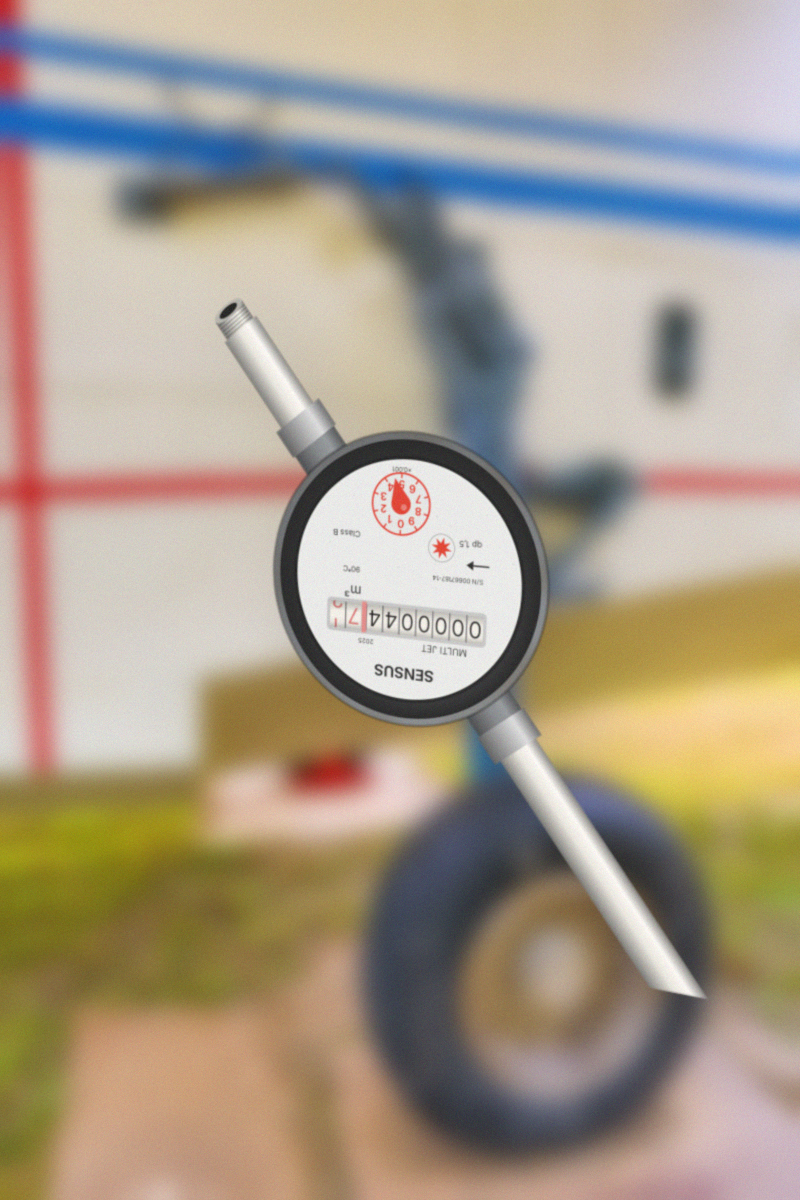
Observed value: 44.714 m³
